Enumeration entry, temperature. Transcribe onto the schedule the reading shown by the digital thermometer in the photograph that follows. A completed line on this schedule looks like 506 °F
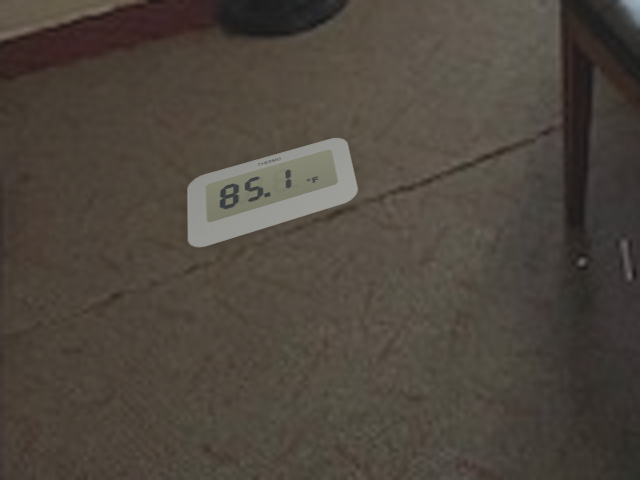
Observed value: 85.1 °F
